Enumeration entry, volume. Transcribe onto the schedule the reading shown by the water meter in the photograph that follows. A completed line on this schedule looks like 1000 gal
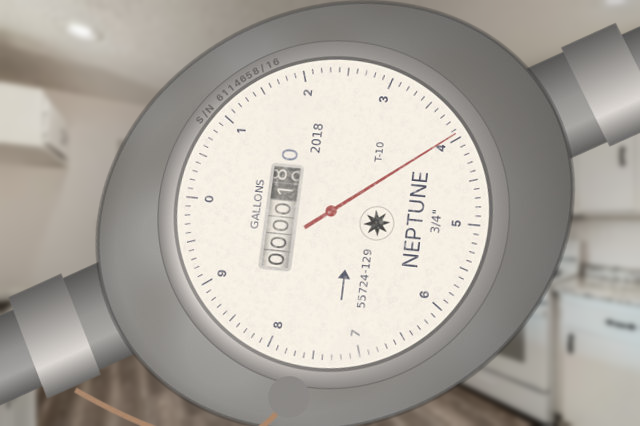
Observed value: 183.9 gal
